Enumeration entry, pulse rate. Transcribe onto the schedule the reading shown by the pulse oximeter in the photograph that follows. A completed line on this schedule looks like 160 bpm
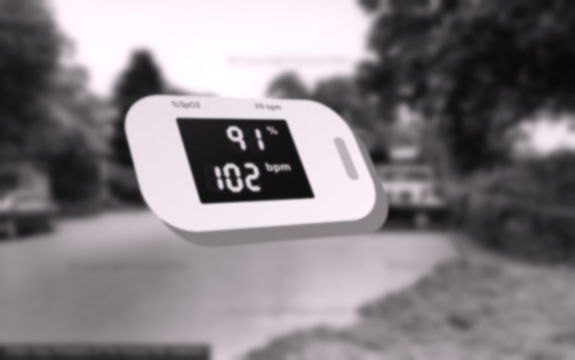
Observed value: 102 bpm
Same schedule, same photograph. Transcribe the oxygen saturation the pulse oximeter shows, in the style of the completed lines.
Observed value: 91 %
